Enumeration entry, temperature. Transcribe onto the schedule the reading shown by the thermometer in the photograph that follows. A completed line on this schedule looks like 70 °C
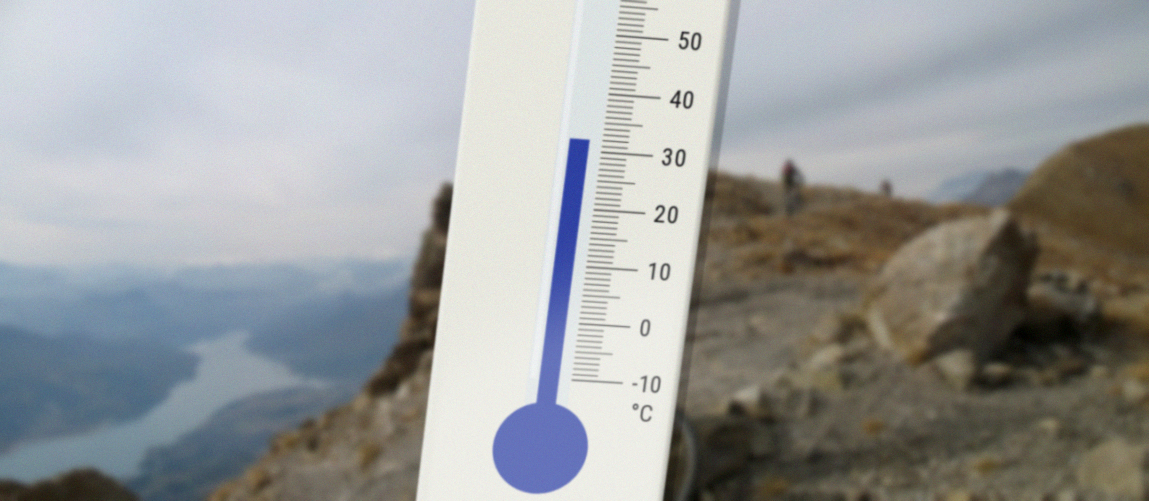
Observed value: 32 °C
